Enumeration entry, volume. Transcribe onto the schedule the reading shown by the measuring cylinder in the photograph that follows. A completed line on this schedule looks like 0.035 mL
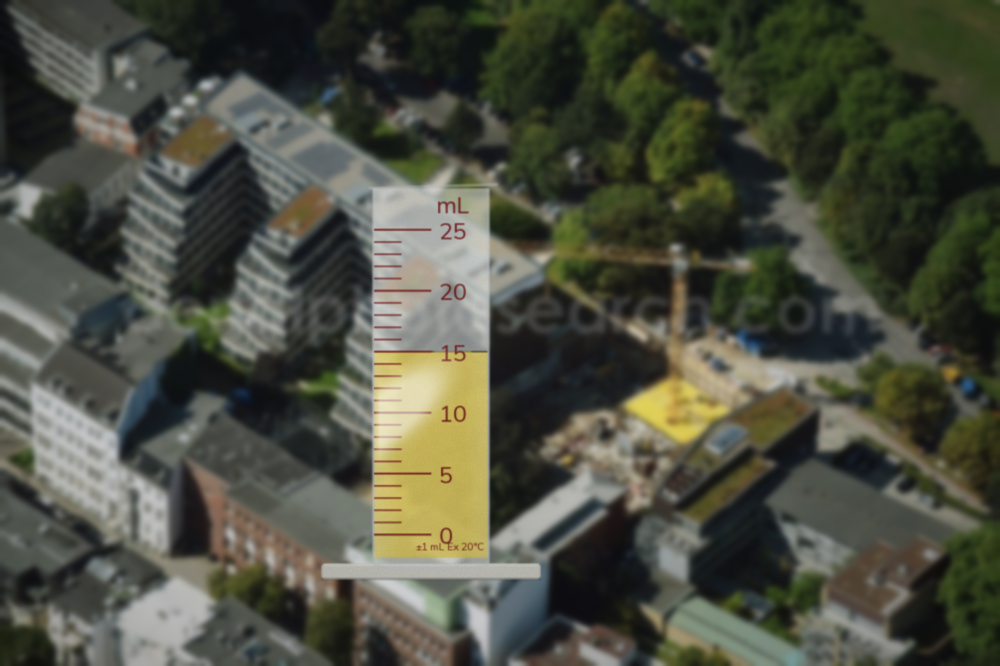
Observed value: 15 mL
